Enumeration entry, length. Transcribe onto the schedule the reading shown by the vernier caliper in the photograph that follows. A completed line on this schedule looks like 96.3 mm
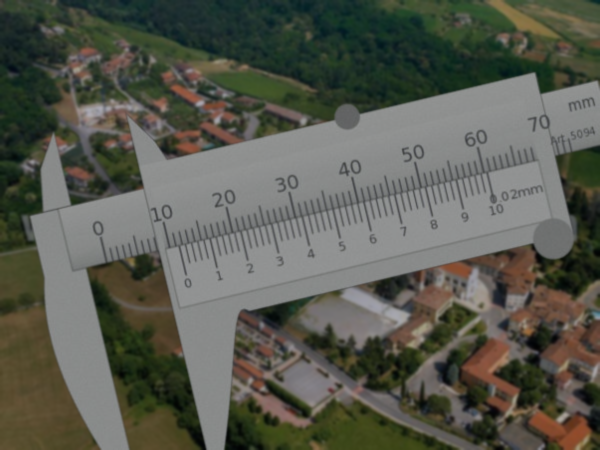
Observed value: 11.5 mm
